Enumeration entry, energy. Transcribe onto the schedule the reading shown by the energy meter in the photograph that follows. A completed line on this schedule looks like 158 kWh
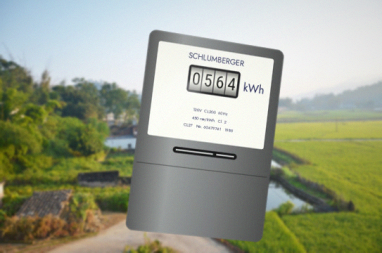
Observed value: 564 kWh
